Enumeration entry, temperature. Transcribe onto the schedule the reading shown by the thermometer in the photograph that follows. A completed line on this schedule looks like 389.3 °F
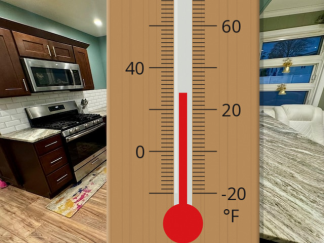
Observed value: 28 °F
